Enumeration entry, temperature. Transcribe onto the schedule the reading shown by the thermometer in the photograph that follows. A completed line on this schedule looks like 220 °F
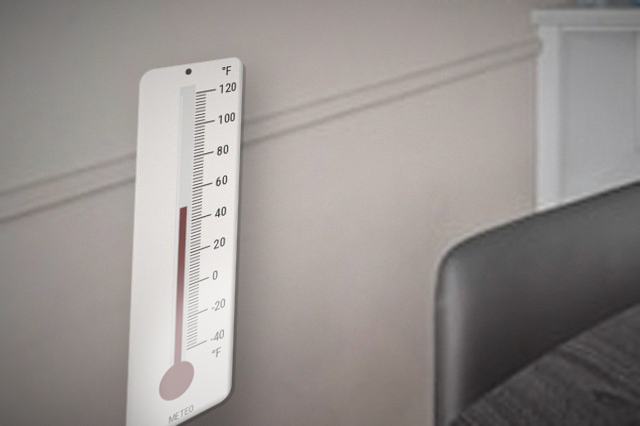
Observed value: 50 °F
